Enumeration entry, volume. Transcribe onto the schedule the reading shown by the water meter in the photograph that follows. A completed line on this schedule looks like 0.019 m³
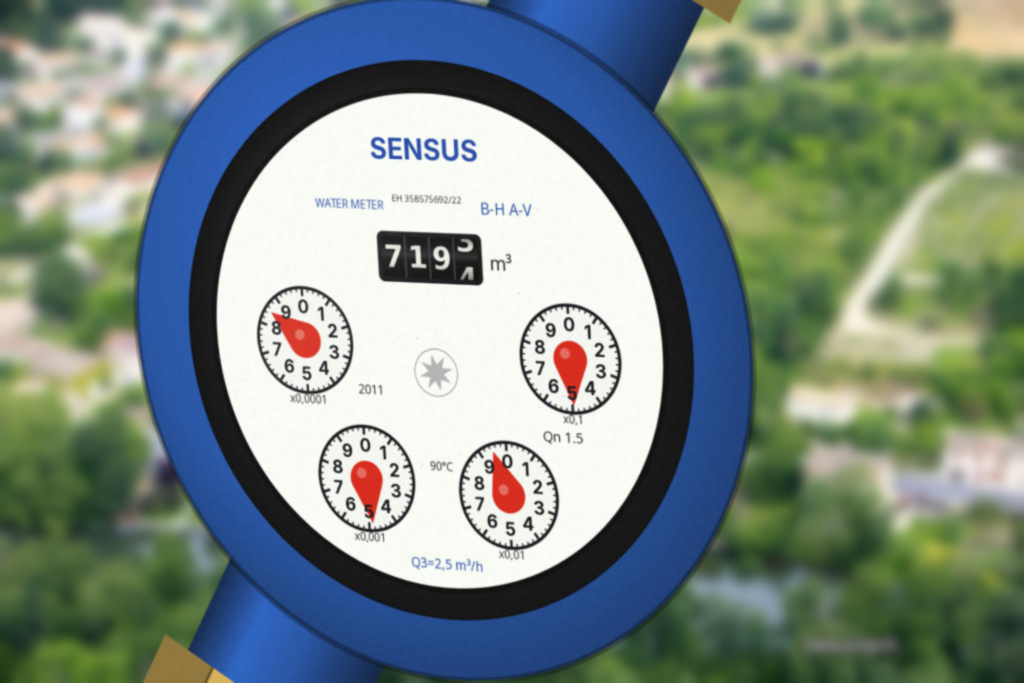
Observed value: 7193.4948 m³
